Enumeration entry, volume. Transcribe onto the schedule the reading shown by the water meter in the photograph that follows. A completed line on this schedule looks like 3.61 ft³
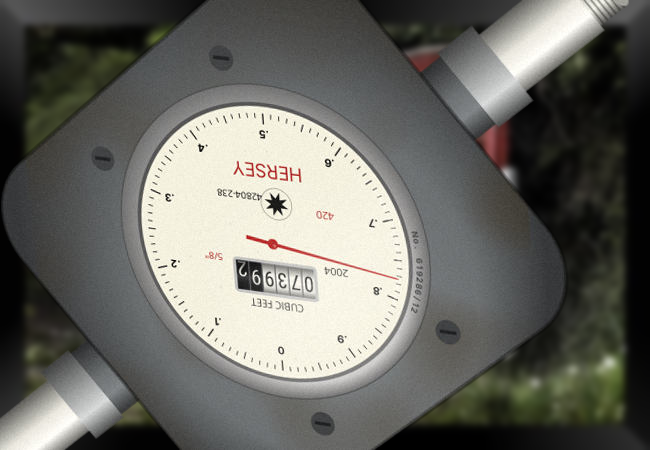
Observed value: 73991.77 ft³
